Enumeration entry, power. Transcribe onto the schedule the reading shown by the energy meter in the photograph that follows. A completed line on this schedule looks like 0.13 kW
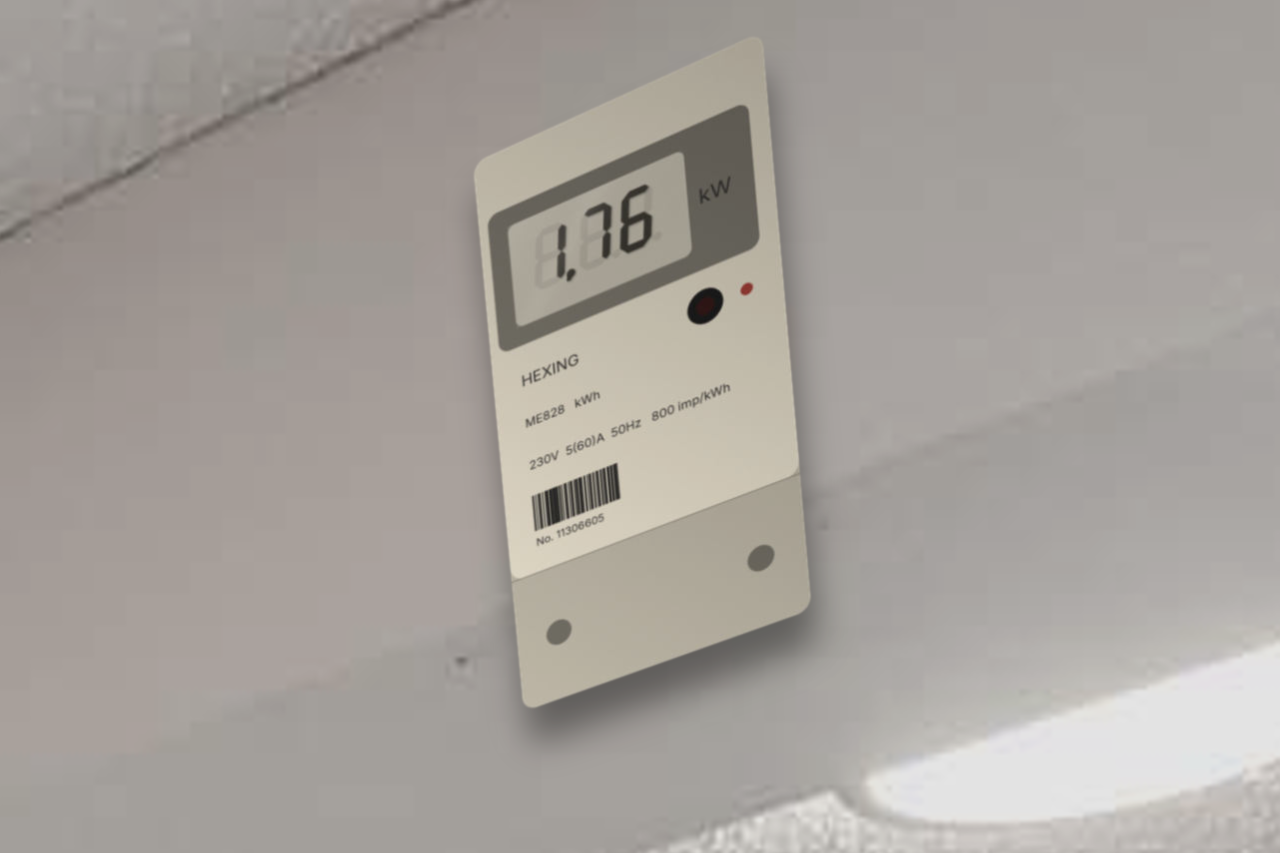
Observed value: 1.76 kW
